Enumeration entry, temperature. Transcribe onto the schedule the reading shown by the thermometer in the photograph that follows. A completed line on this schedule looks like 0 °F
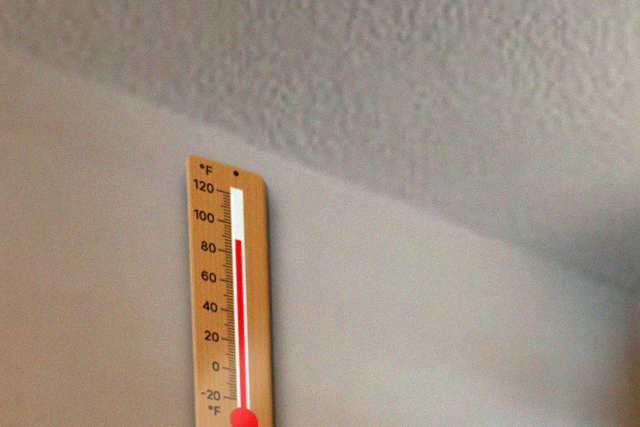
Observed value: 90 °F
